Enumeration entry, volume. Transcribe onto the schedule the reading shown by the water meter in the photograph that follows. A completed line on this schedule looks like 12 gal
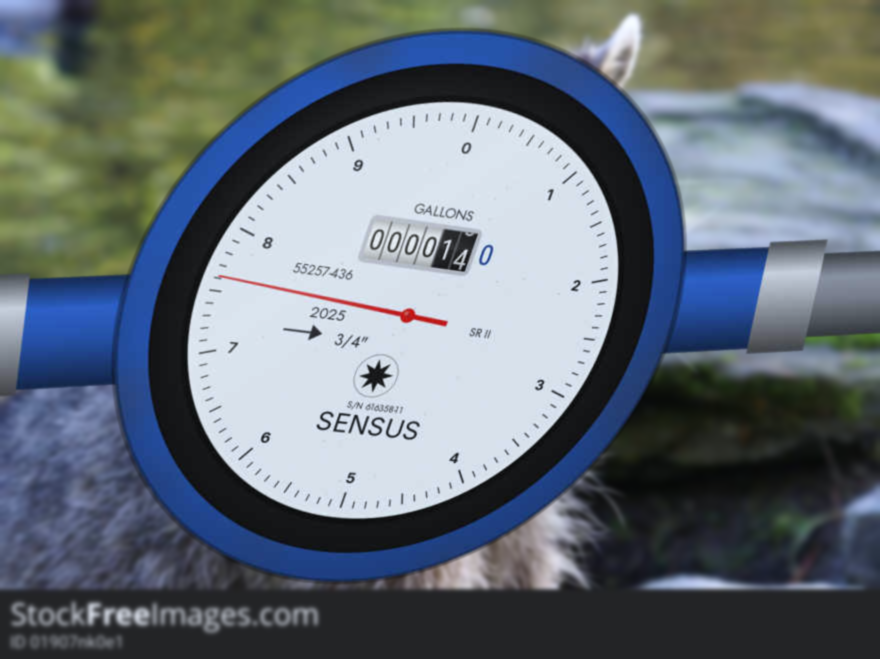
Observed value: 137.6 gal
